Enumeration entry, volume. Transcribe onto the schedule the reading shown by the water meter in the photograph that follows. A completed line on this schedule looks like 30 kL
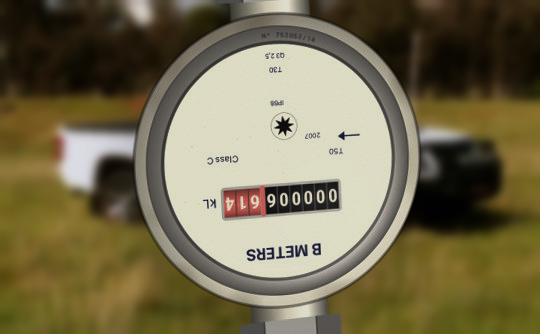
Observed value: 6.614 kL
